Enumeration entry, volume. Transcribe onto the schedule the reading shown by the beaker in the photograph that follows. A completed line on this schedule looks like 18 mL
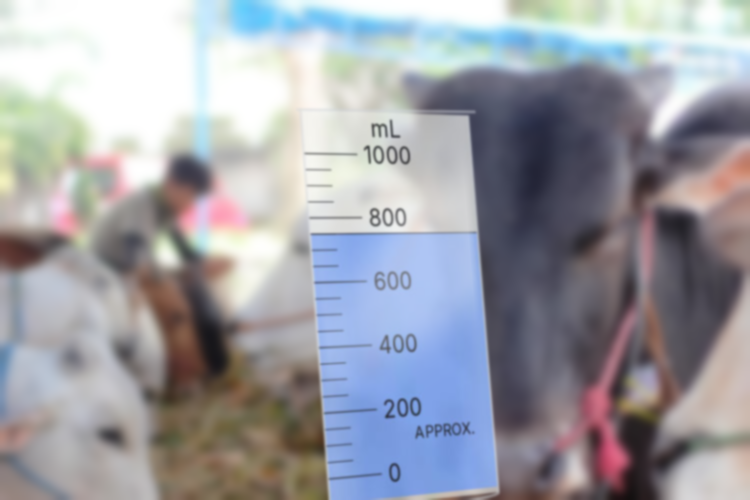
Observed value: 750 mL
